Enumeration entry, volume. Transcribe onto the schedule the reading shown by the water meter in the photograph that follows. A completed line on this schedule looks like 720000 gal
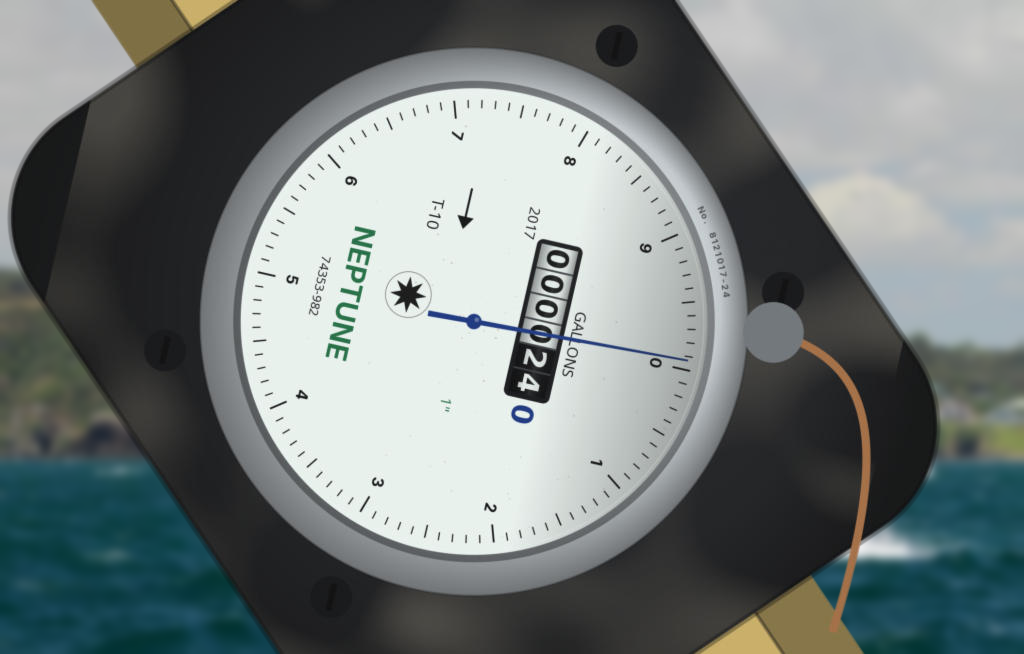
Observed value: 239.9 gal
